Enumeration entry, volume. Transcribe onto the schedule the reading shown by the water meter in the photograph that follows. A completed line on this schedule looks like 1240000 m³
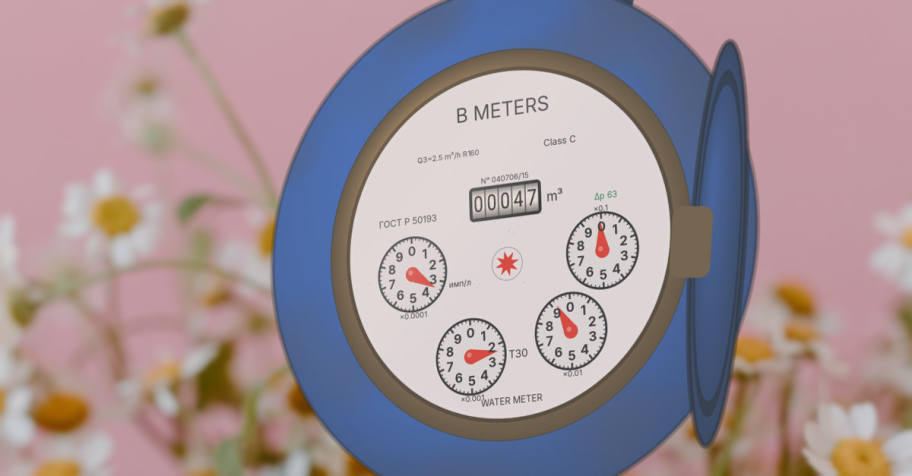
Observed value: 46.9923 m³
